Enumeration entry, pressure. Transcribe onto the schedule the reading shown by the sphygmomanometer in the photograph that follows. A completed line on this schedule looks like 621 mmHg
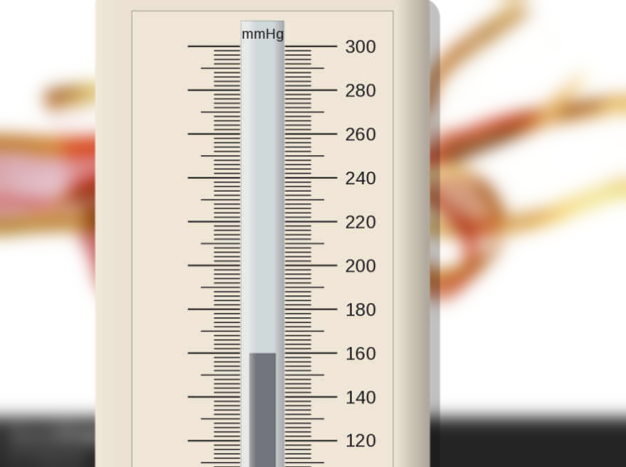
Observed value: 160 mmHg
